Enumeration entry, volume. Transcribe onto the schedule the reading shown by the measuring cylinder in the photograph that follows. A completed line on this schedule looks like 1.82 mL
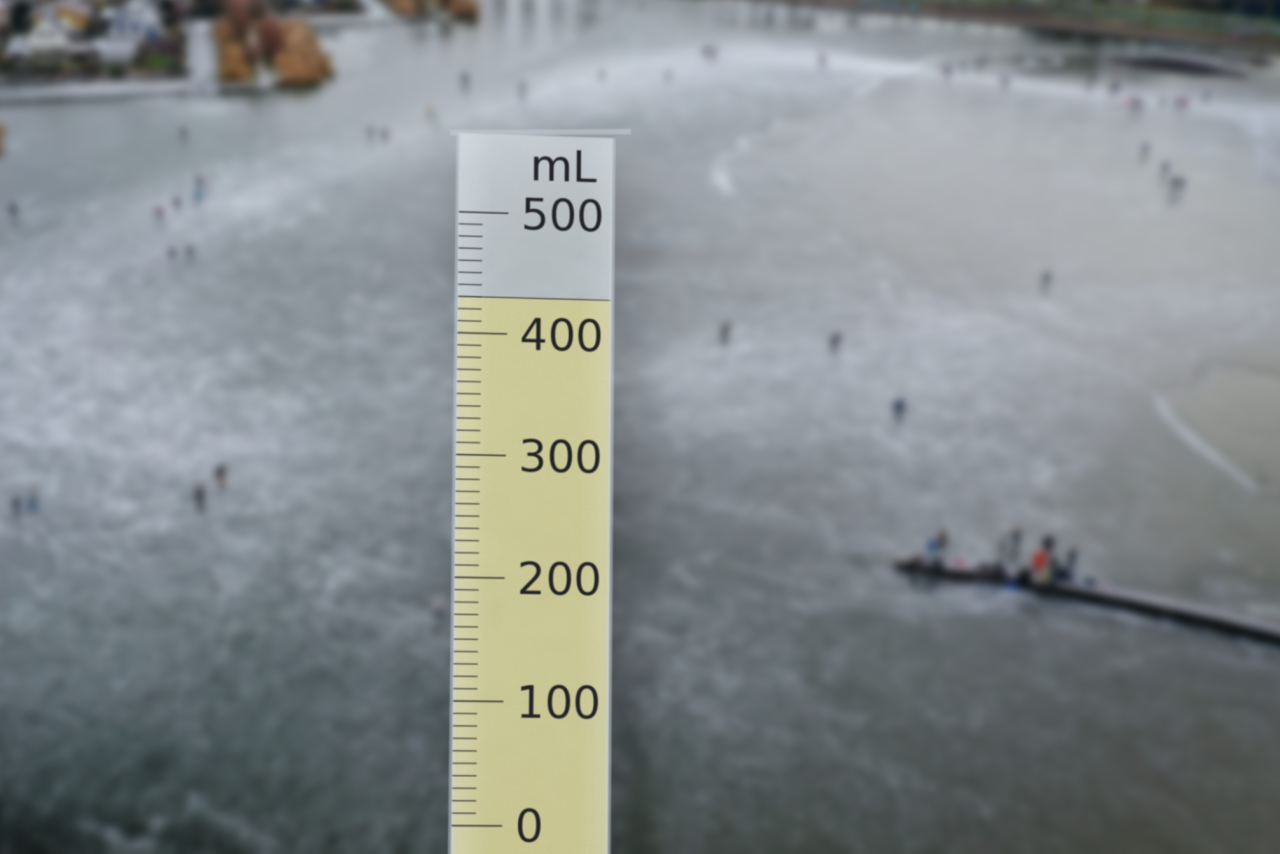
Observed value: 430 mL
